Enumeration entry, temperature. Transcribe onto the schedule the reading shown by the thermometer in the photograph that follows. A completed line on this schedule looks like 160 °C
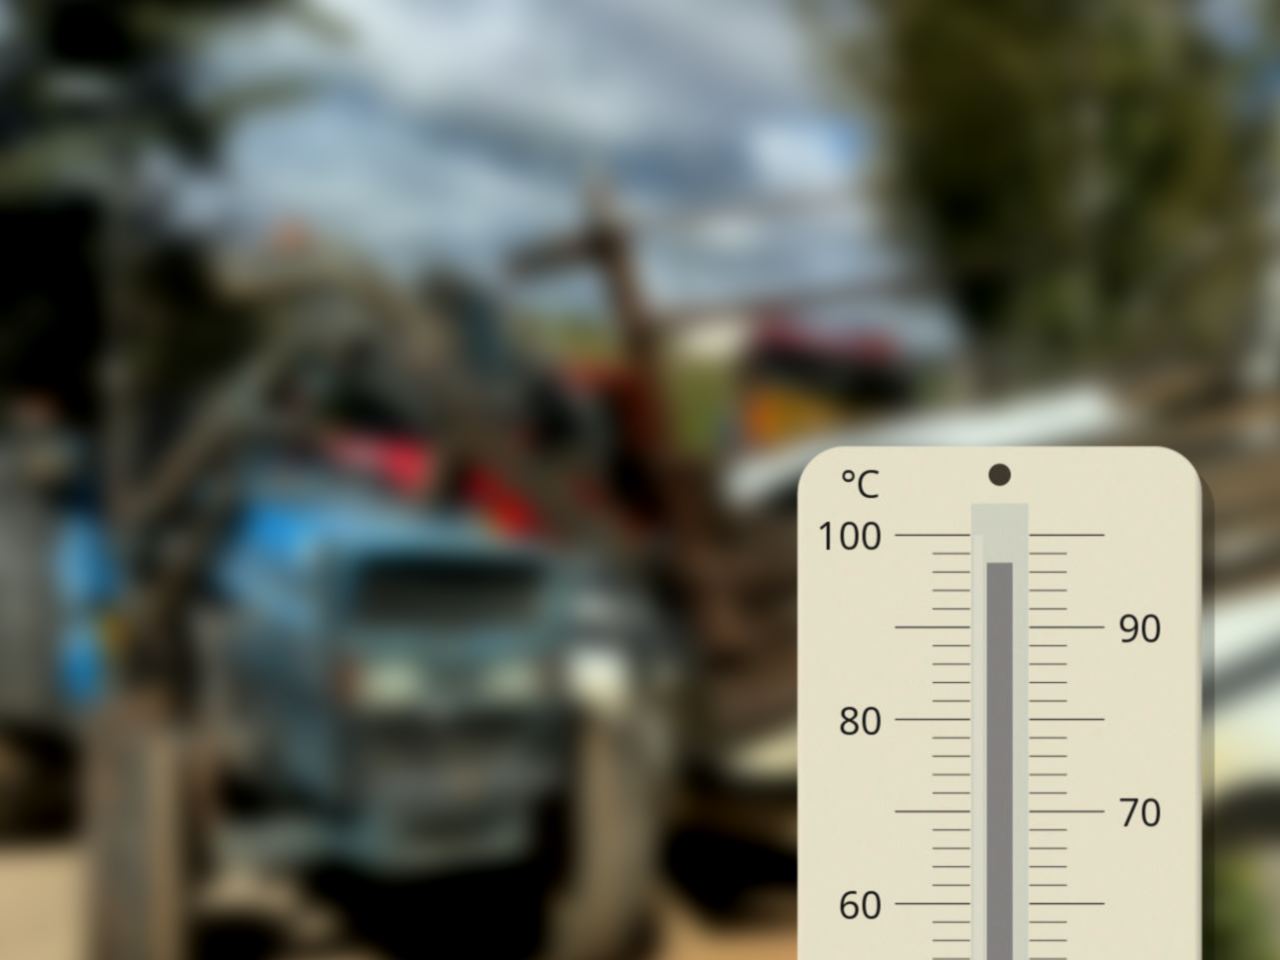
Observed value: 97 °C
